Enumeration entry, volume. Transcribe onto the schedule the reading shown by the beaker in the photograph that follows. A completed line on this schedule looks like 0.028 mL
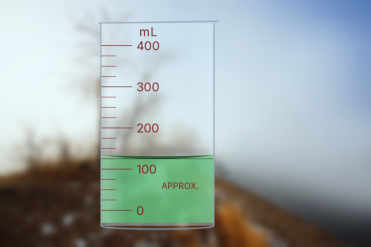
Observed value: 125 mL
